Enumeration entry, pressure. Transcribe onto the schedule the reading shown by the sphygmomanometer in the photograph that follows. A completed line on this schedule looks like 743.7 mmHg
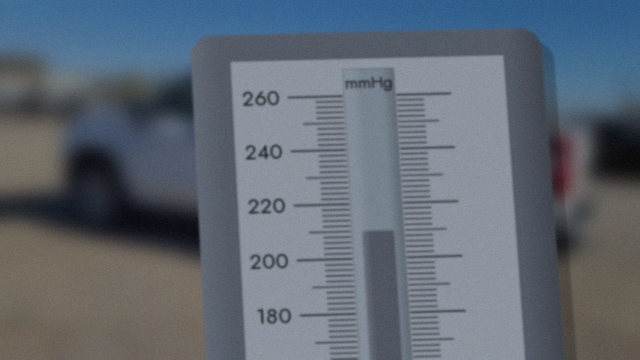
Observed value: 210 mmHg
